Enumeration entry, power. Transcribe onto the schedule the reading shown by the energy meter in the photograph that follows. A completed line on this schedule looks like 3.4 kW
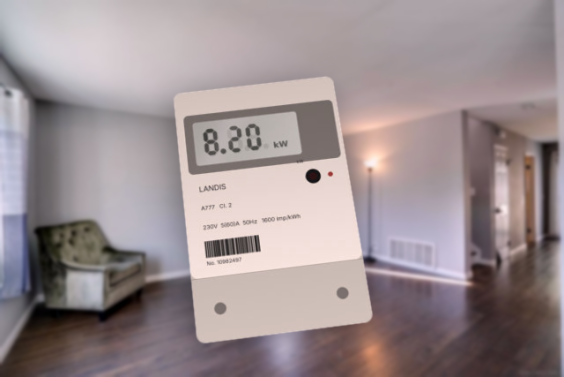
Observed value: 8.20 kW
